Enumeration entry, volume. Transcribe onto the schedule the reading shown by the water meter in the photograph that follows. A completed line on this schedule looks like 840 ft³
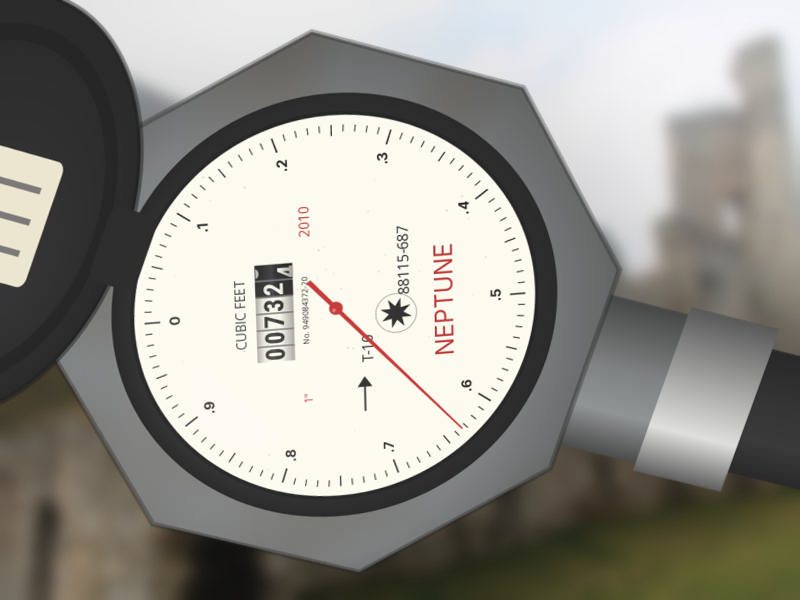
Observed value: 7323.63 ft³
